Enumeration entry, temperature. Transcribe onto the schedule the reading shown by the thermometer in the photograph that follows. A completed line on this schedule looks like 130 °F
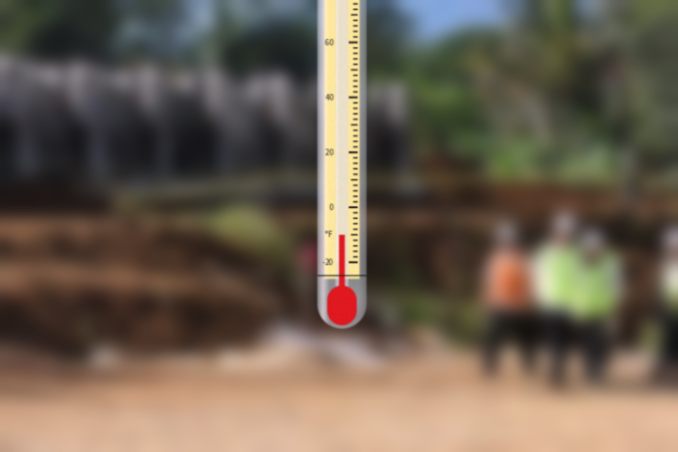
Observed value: -10 °F
